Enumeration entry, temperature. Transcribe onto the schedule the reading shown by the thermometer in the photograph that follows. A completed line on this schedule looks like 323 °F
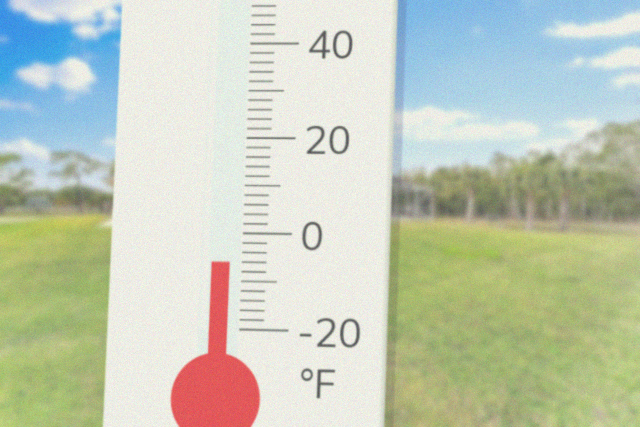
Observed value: -6 °F
